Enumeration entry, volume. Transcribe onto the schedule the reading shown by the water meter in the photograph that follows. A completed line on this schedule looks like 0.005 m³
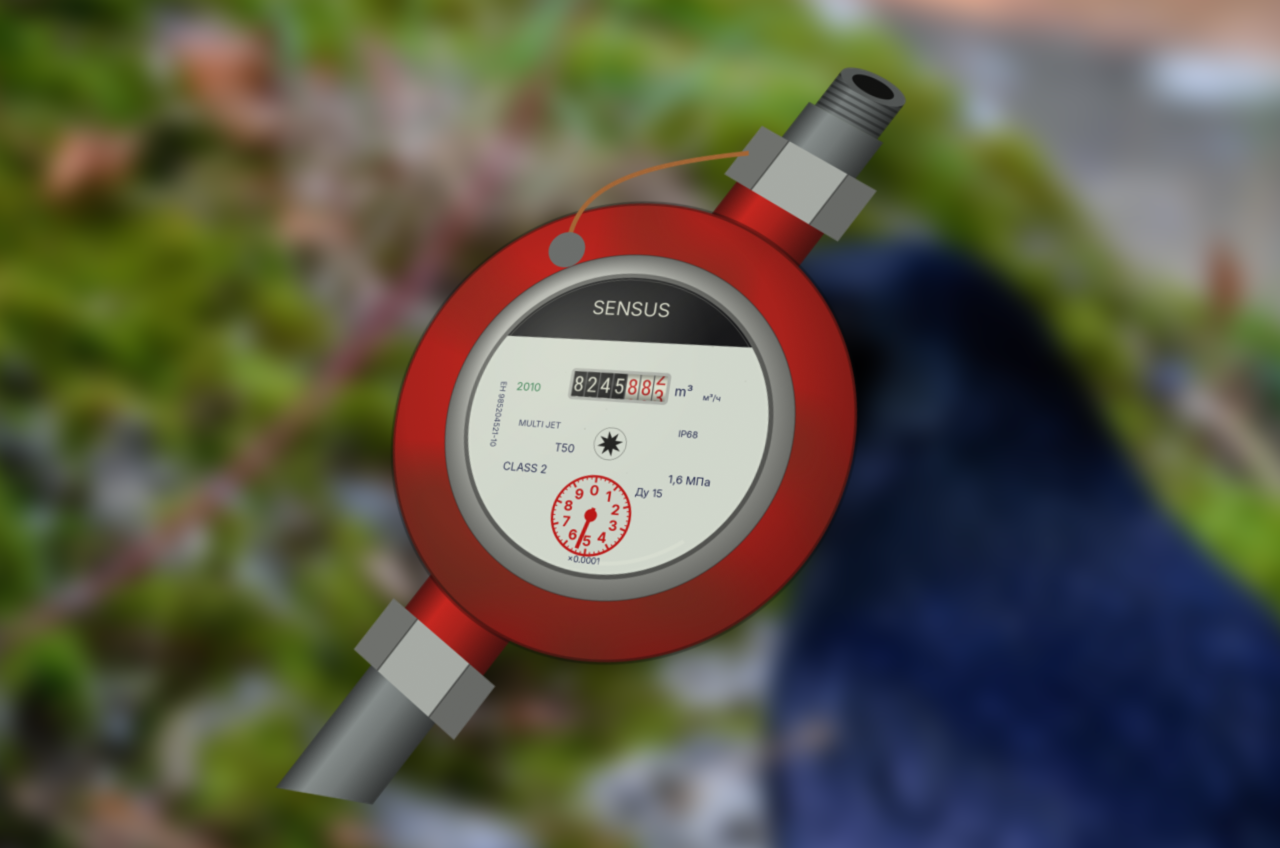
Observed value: 8245.8825 m³
